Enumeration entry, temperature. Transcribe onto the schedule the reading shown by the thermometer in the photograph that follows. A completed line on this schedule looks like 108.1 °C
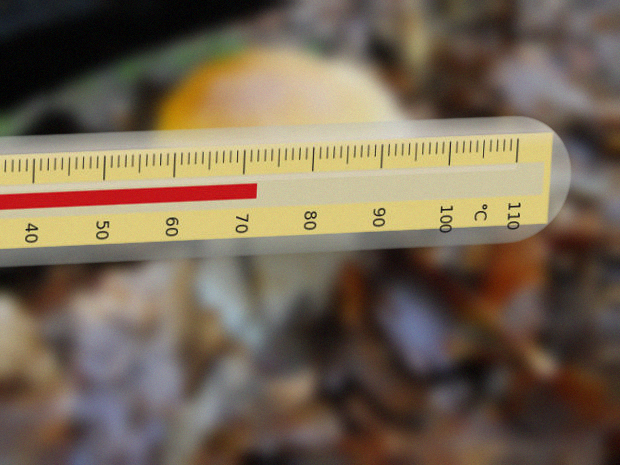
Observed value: 72 °C
